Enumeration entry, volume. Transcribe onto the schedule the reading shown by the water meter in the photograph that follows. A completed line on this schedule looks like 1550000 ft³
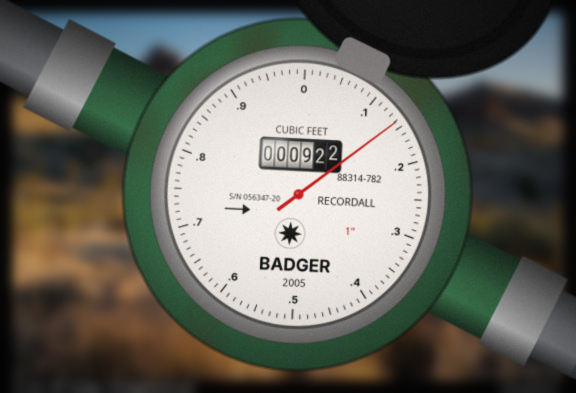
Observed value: 922.14 ft³
